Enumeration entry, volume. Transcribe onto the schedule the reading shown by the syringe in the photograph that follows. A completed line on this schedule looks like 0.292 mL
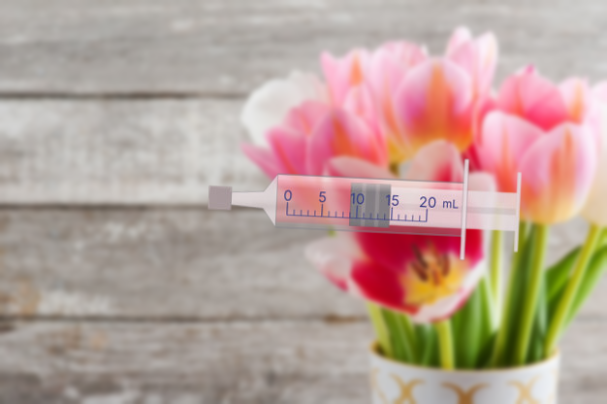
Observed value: 9 mL
